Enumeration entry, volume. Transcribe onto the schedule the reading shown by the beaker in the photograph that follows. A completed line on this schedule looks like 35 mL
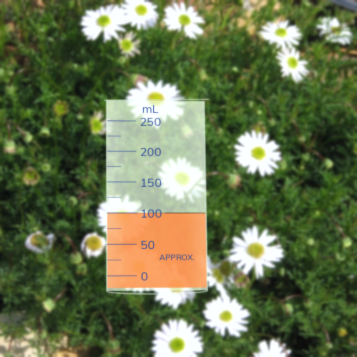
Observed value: 100 mL
